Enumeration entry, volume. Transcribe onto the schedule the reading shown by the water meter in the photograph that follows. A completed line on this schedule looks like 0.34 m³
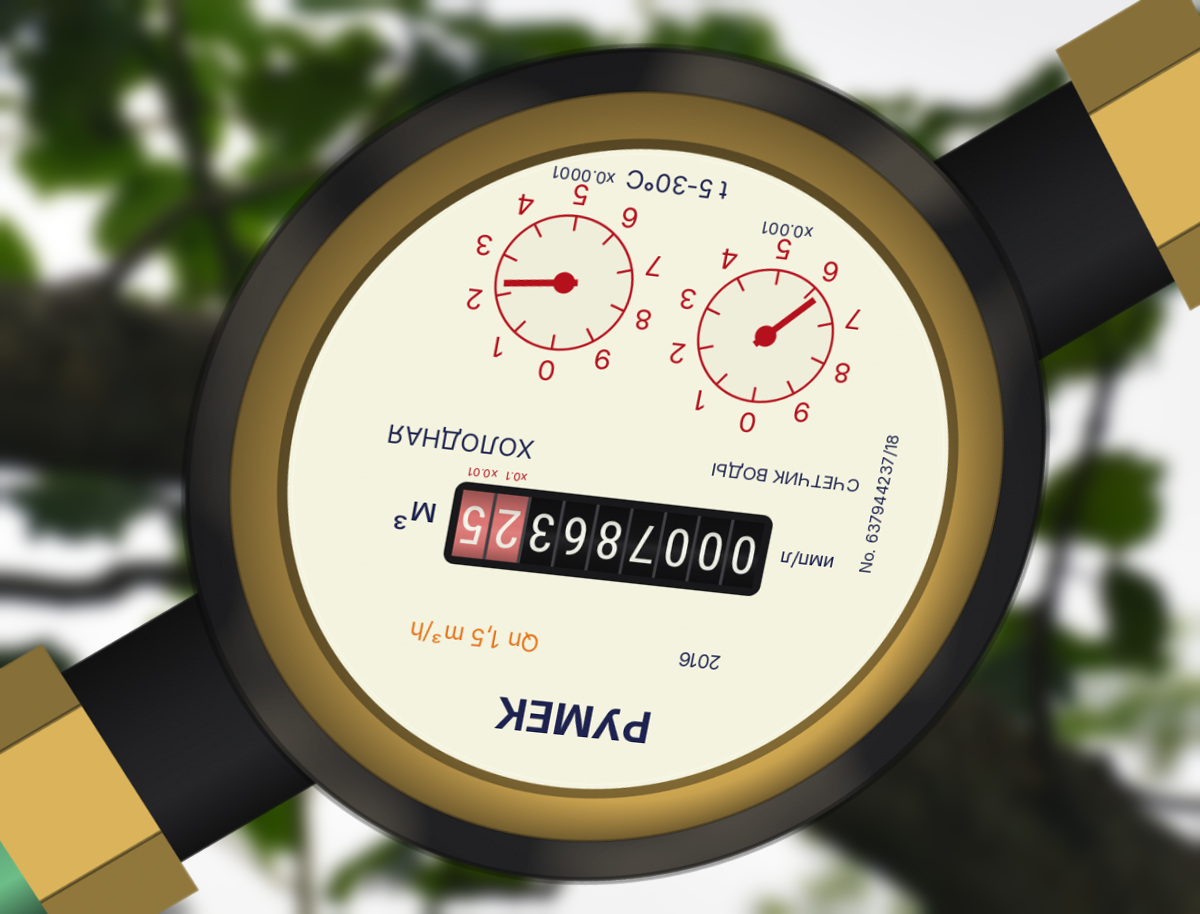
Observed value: 7863.2562 m³
